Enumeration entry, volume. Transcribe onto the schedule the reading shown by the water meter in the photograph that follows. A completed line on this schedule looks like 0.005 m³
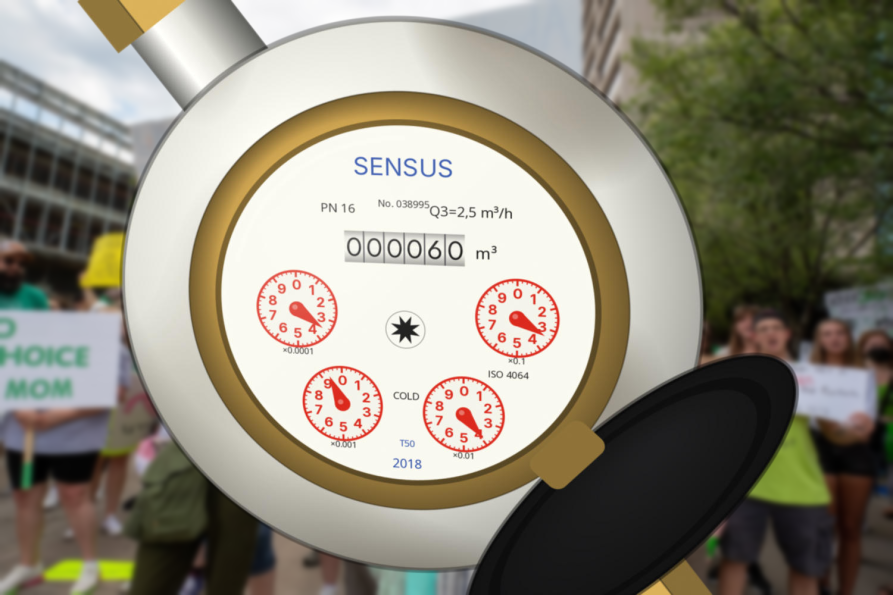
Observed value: 60.3393 m³
